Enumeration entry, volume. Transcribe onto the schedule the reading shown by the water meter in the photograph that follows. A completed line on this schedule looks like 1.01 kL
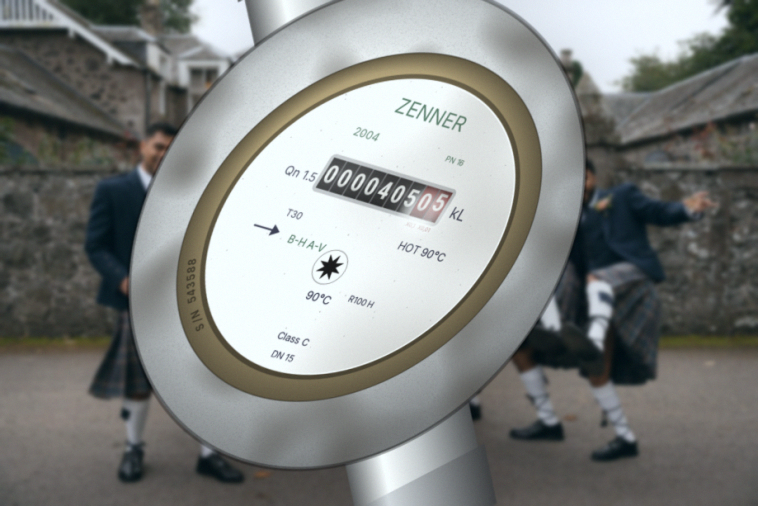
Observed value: 405.05 kL
